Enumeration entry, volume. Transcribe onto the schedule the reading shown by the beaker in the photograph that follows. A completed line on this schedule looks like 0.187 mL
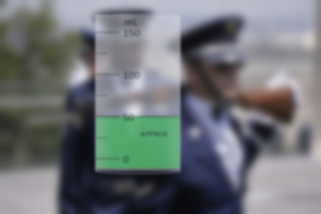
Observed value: 50 mL
